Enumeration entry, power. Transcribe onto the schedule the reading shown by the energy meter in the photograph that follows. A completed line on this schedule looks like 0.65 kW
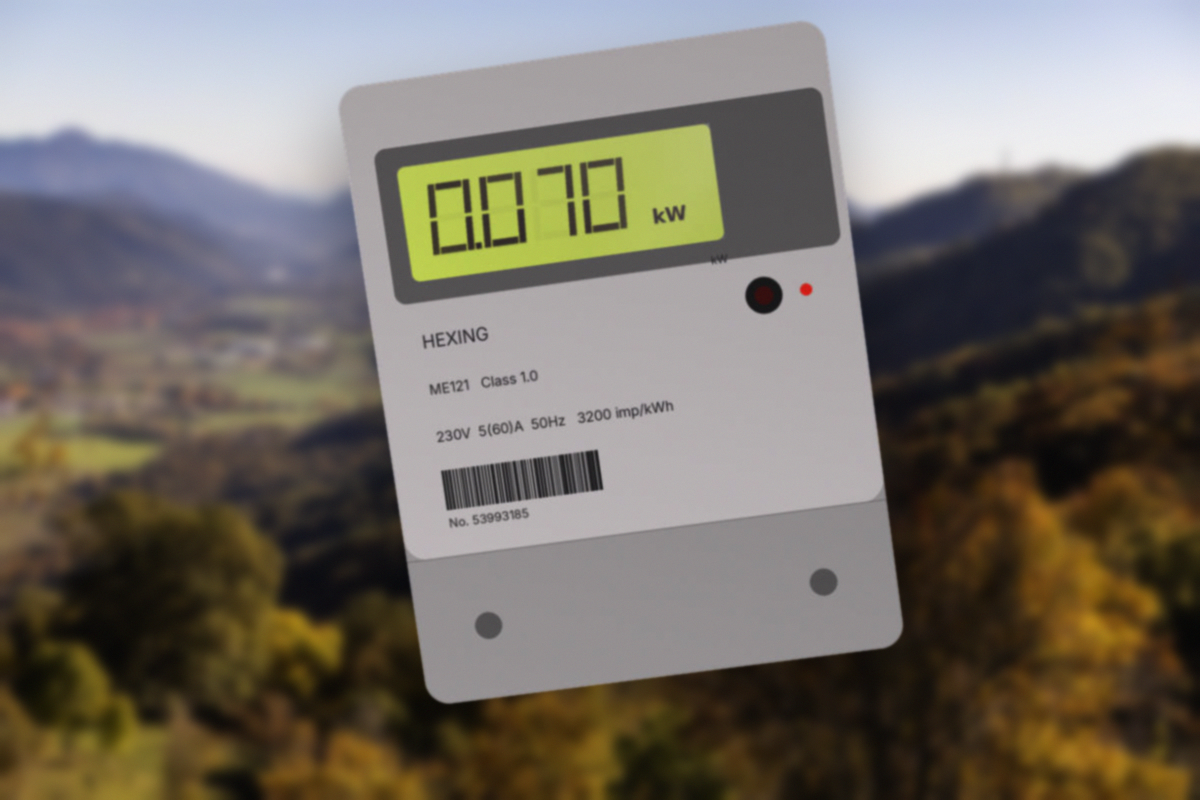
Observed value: 0.070 kW
